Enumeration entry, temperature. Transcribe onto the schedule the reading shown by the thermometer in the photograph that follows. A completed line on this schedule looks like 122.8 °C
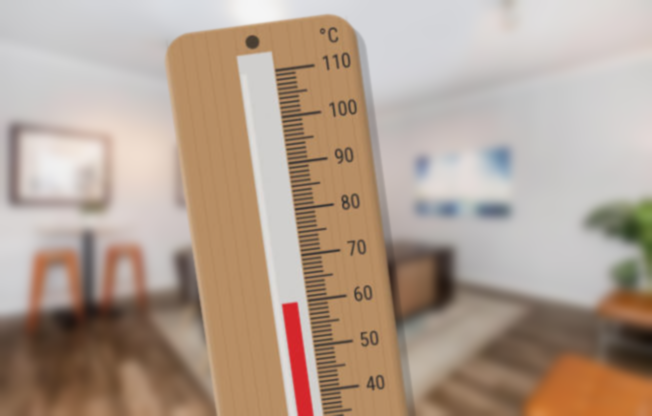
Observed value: 60 °C
